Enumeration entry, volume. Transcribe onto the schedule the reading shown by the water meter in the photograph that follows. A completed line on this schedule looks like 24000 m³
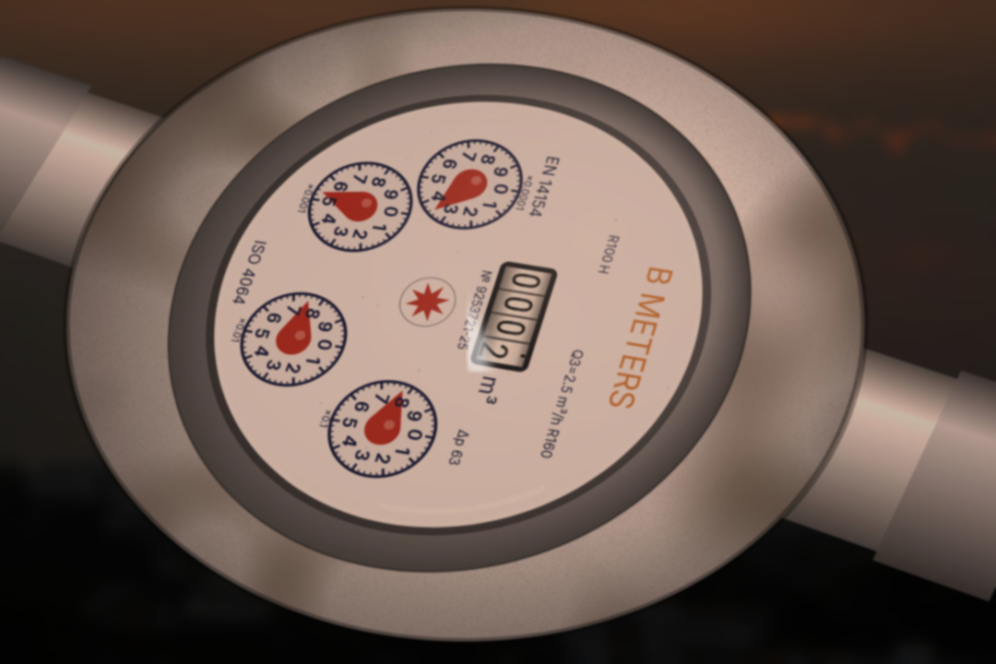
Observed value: 1.7753 m³
